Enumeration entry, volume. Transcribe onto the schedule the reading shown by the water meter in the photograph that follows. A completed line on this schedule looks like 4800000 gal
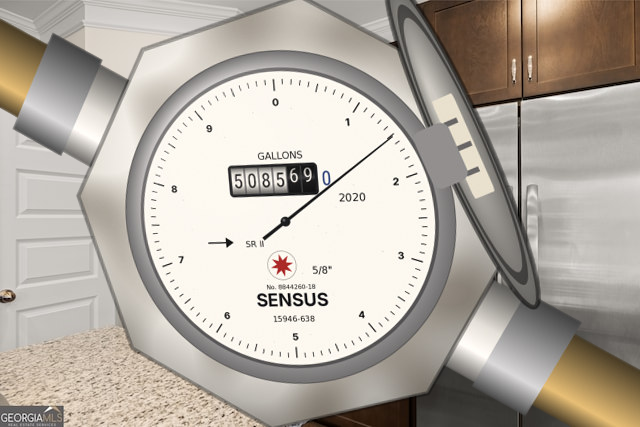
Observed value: 5085691.5 gal
